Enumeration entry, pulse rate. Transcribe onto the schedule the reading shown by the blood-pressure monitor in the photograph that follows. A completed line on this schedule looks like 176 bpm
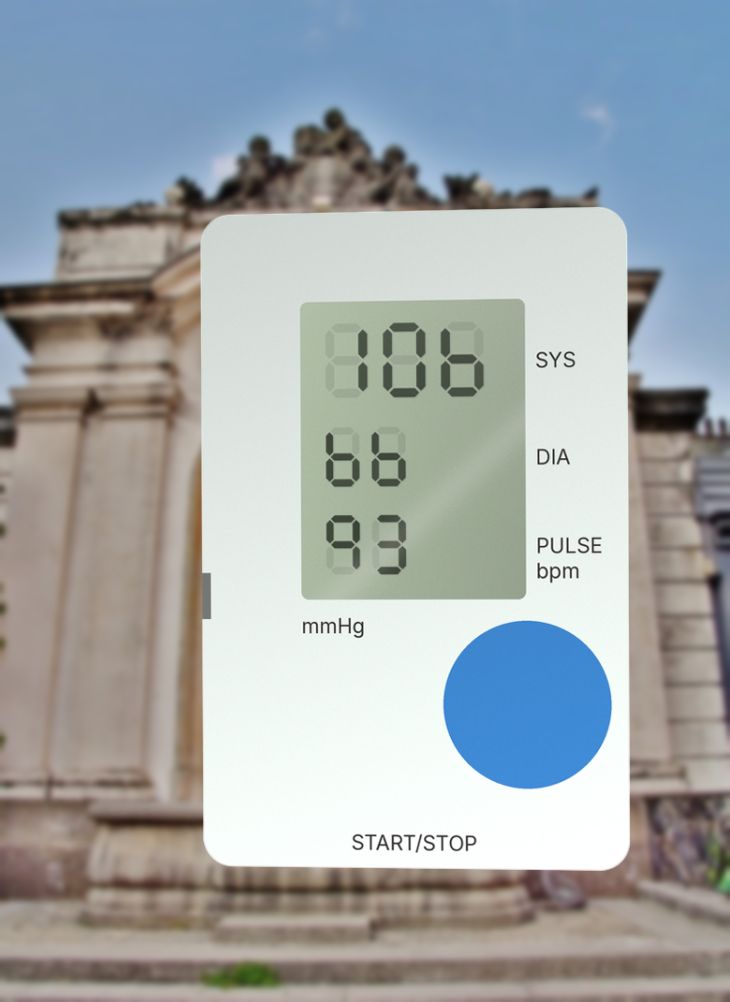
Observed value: 93 bpm
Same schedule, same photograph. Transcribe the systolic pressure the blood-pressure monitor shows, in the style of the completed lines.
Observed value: 106 mmHg
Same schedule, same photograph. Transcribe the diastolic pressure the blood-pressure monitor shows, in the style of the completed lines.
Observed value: 66 mmHg
